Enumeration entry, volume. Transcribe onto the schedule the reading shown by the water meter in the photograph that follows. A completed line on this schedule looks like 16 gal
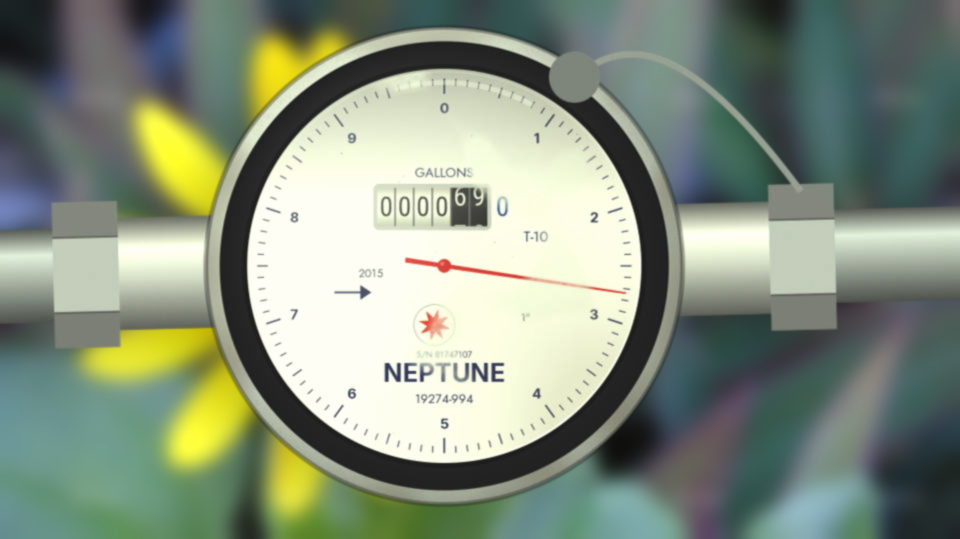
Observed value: 692.7 gal
